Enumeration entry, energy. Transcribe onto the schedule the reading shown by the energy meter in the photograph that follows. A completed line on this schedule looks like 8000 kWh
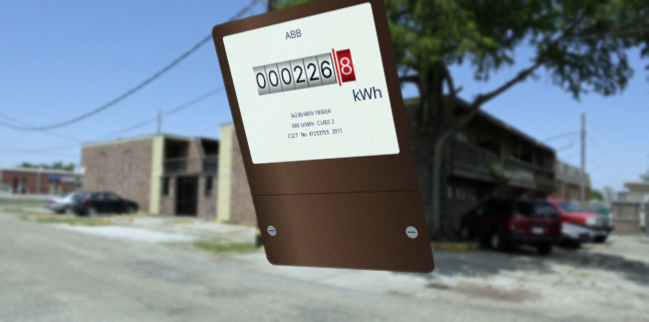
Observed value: 226.8 kWh
